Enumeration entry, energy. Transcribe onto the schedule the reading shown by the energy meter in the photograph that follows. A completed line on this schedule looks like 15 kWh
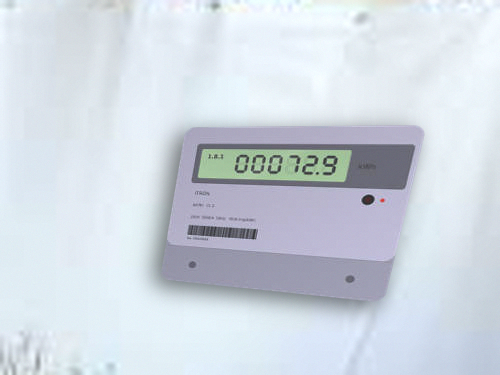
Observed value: 72.9 kWh
